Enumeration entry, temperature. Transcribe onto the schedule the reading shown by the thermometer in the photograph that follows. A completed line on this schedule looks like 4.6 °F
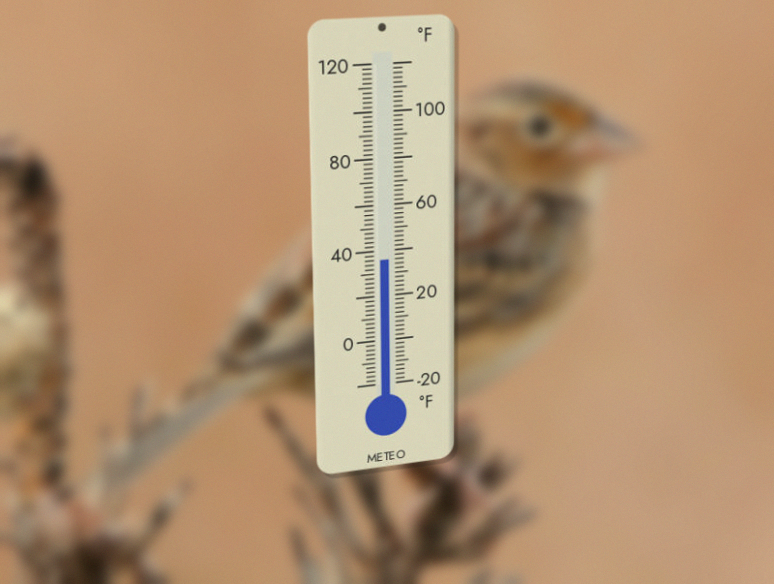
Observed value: 36 °F
